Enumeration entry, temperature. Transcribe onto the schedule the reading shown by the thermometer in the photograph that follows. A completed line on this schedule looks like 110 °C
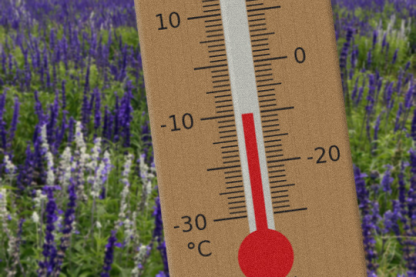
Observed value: -10 °C
